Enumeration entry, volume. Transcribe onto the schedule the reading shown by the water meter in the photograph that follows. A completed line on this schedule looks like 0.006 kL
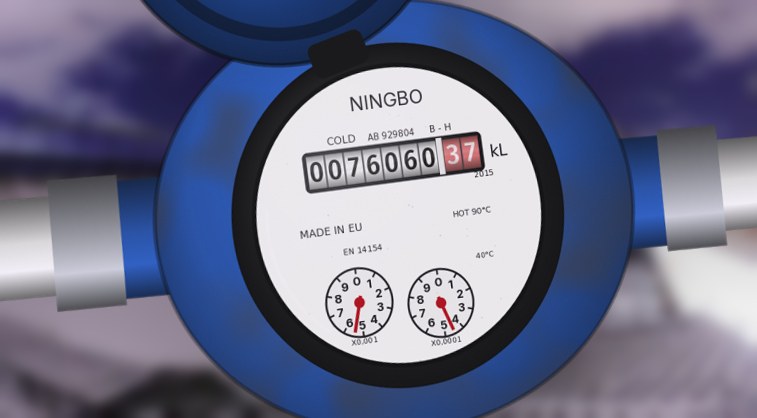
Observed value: 76060.3754 kL
